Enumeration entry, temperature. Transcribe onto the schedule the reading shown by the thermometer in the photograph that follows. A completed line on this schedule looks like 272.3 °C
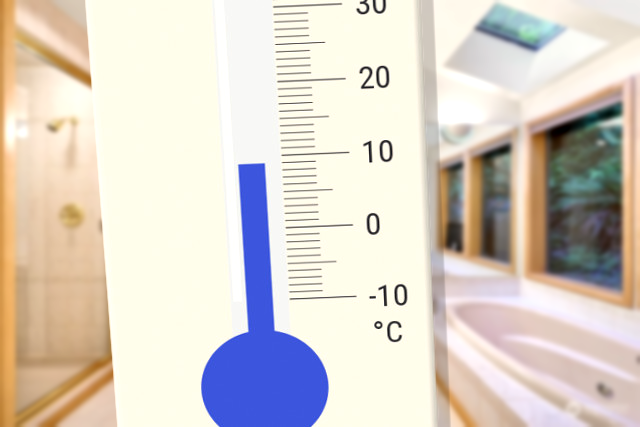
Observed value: 9 °C
